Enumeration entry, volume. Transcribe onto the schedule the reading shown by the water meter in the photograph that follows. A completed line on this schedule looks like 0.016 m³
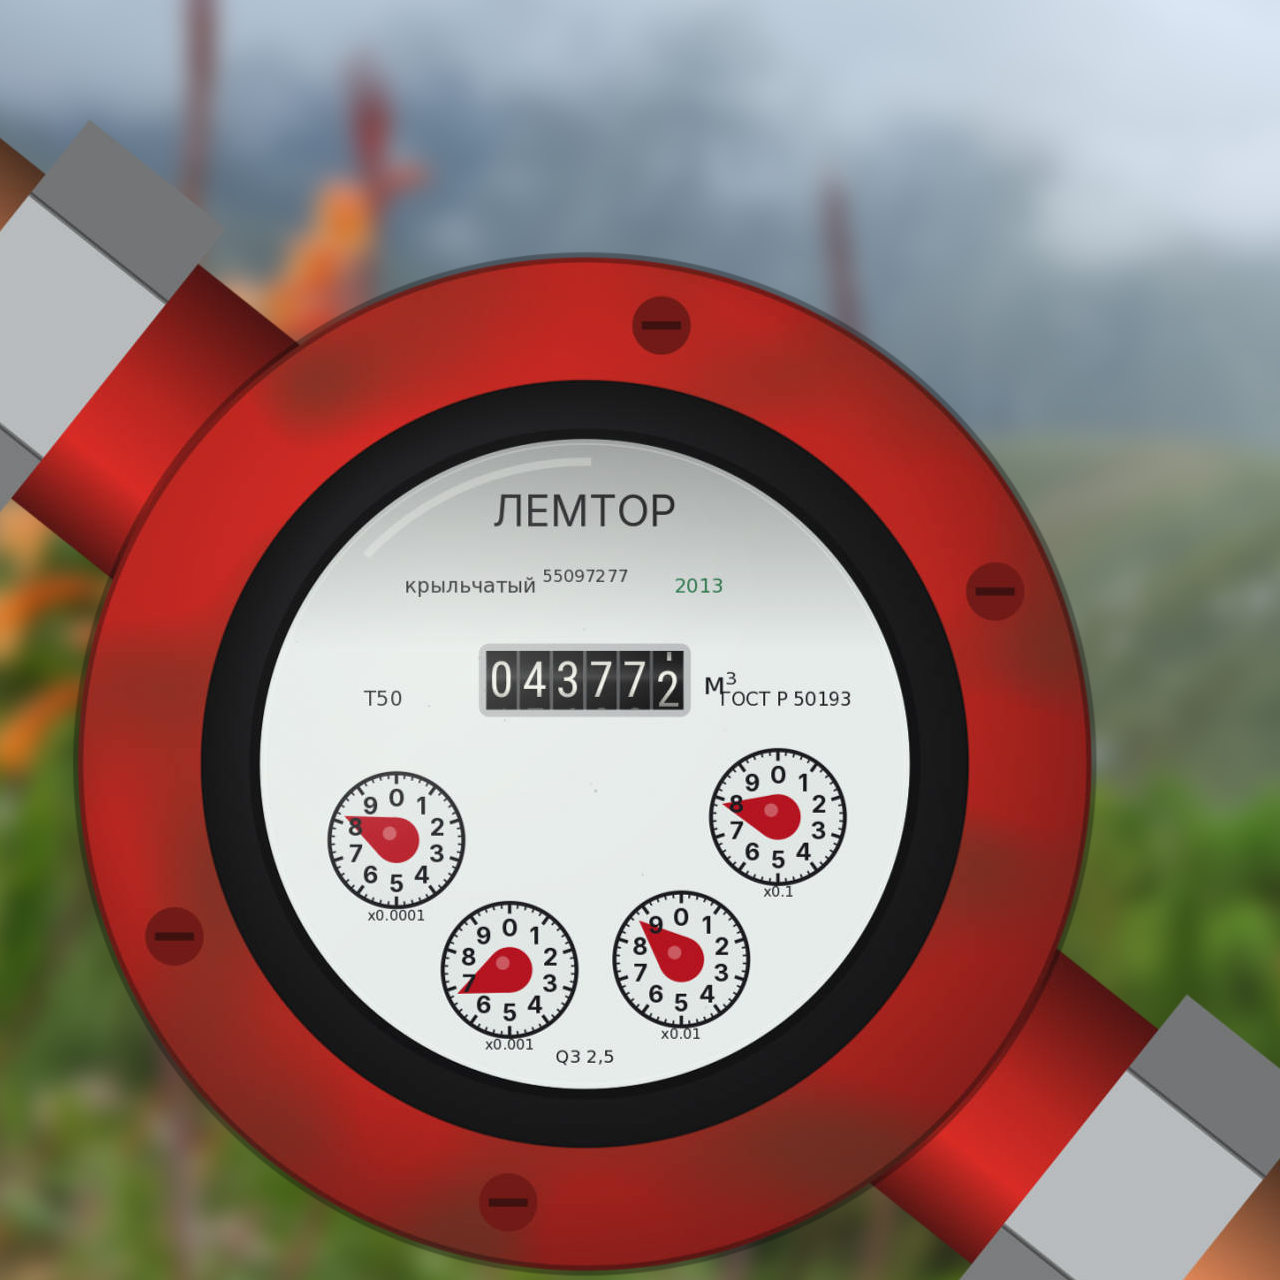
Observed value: 43771.7868 m³
